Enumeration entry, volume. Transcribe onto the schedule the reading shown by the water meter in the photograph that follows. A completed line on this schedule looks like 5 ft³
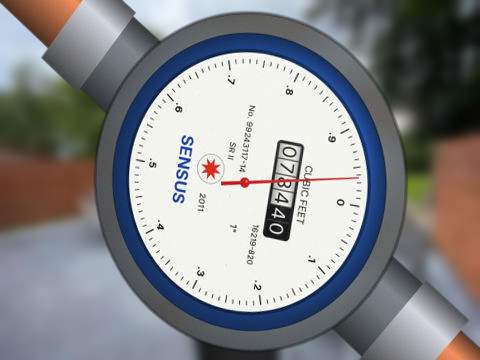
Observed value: 78439.96 ft³
